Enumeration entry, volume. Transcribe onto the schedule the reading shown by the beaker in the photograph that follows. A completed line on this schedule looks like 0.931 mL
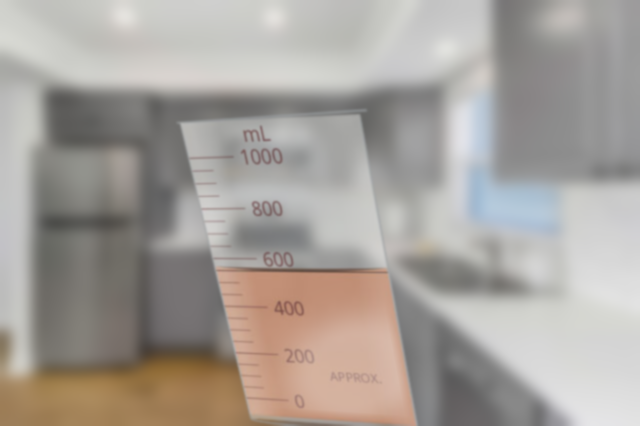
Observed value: 550 mL
